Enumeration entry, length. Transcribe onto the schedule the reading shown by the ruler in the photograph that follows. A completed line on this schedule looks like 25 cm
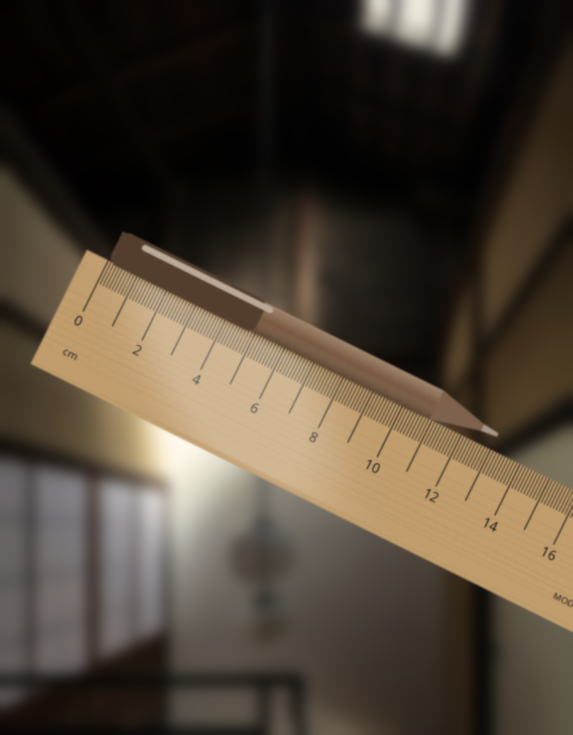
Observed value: 13 cm
